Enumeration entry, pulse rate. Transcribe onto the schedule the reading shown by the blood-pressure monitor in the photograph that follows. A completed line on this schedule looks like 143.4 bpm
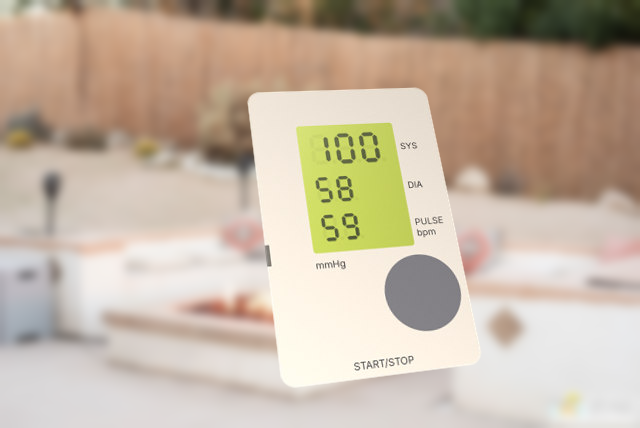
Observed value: 59 bpm
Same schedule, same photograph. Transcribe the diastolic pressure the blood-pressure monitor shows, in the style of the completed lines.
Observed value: 58 mmHg
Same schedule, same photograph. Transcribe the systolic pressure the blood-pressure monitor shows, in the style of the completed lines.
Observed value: 100 mmHg
